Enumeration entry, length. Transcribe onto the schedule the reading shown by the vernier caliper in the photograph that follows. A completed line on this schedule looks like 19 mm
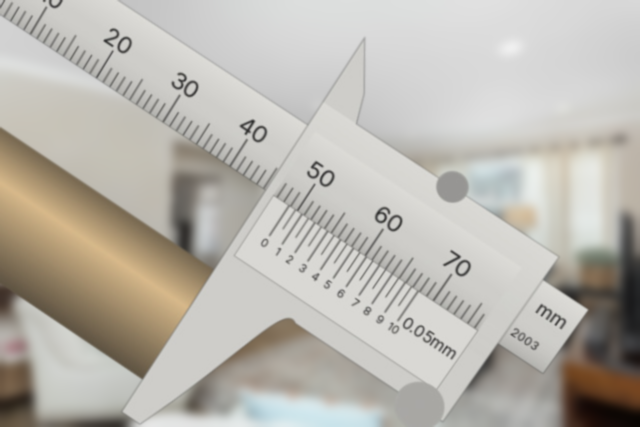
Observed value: 48.8 mm
